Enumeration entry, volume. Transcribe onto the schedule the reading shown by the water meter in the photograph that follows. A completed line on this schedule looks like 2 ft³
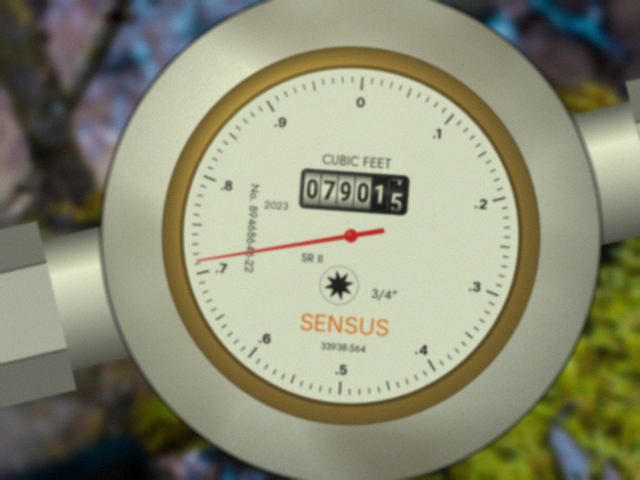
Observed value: 79014.71 ft³
